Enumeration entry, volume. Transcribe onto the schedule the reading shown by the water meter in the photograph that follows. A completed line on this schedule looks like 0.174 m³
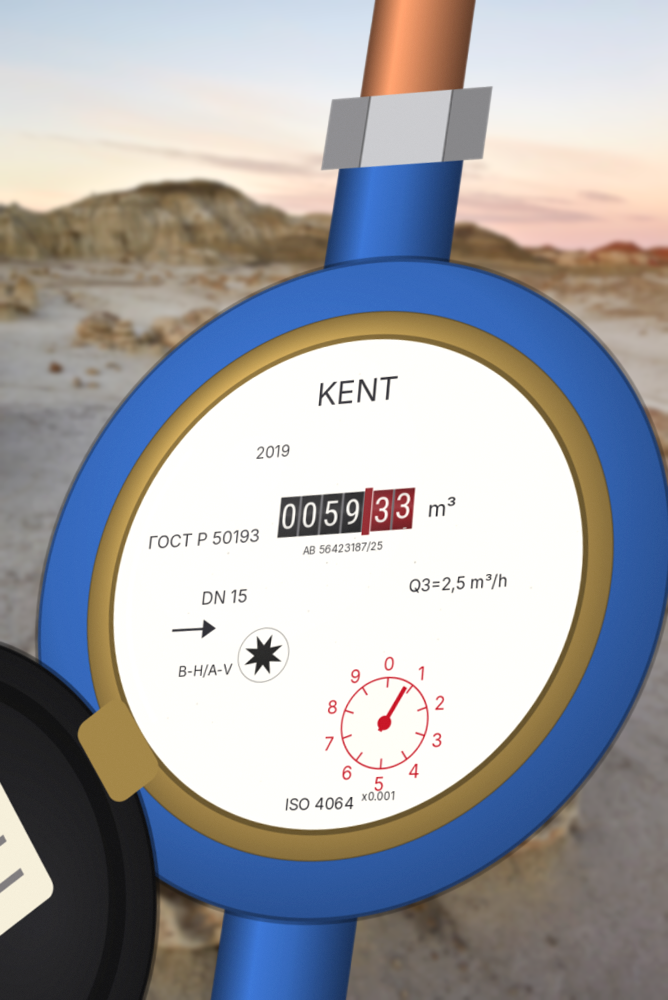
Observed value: 59.330 m³
